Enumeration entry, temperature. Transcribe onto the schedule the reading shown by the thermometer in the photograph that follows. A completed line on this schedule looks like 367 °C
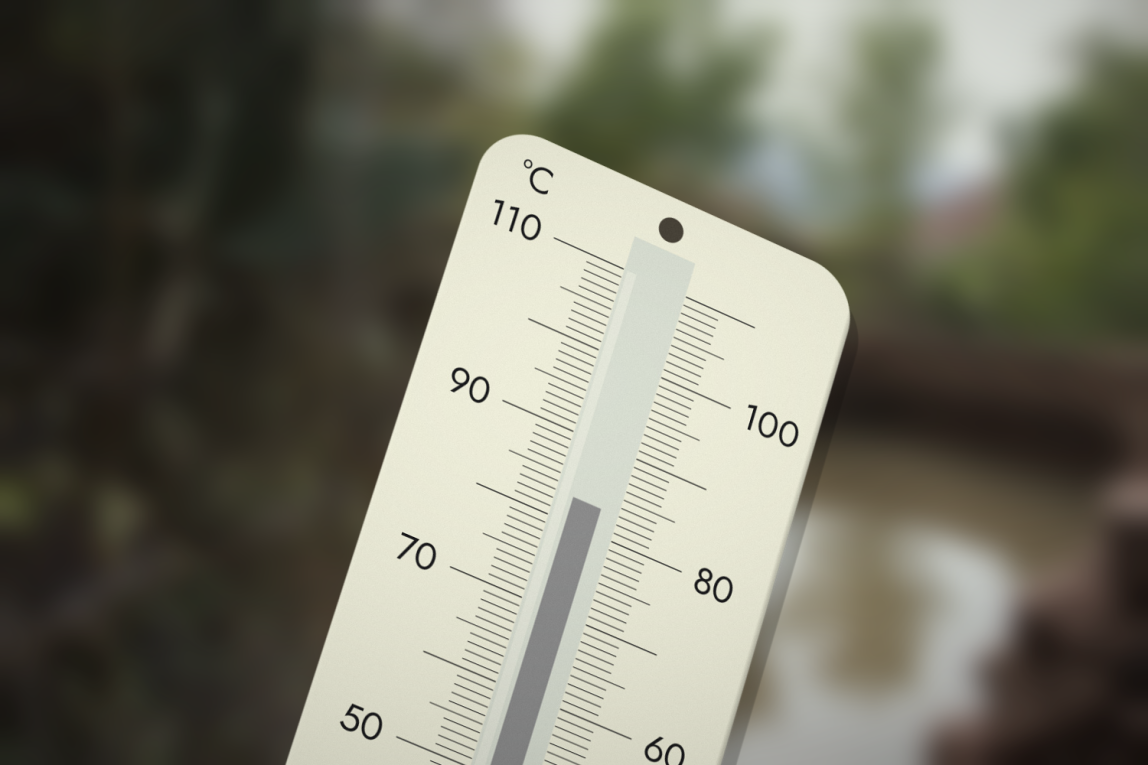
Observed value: 83 °C
